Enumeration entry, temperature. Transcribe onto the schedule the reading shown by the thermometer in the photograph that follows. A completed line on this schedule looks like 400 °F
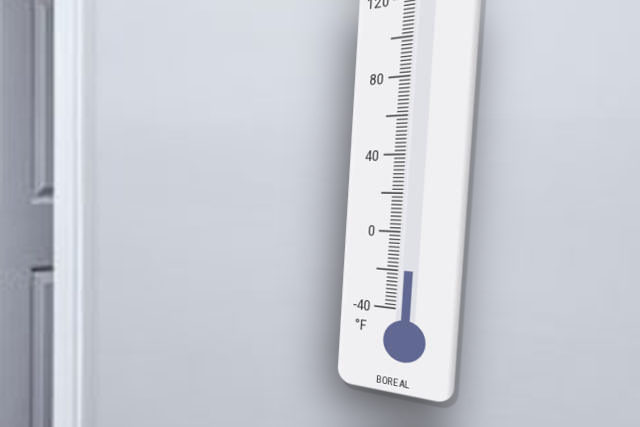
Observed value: -20 °F
